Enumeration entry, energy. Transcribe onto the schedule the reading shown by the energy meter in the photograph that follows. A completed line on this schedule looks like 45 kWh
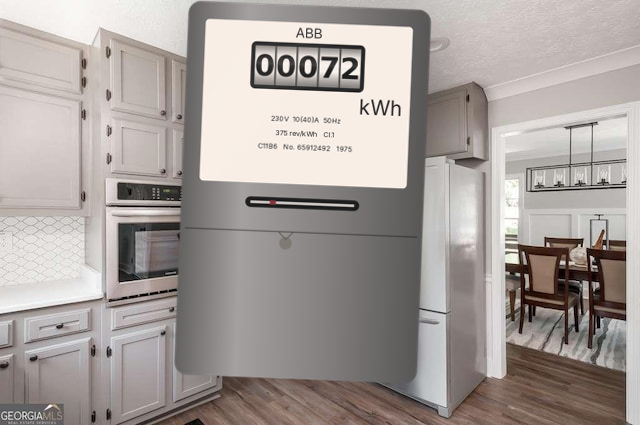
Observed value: 72 kWh
